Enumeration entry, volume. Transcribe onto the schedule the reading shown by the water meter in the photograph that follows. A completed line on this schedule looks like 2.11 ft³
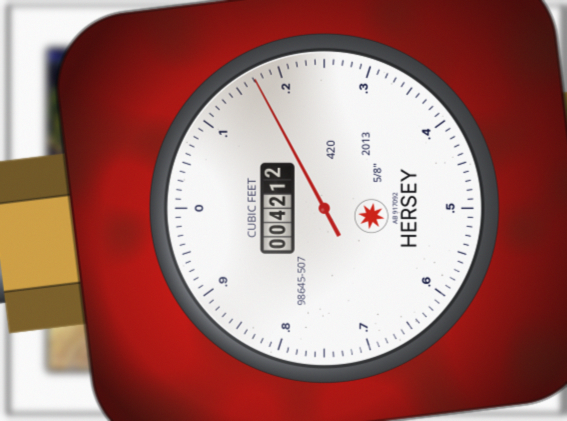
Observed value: 4212.17 ft³
